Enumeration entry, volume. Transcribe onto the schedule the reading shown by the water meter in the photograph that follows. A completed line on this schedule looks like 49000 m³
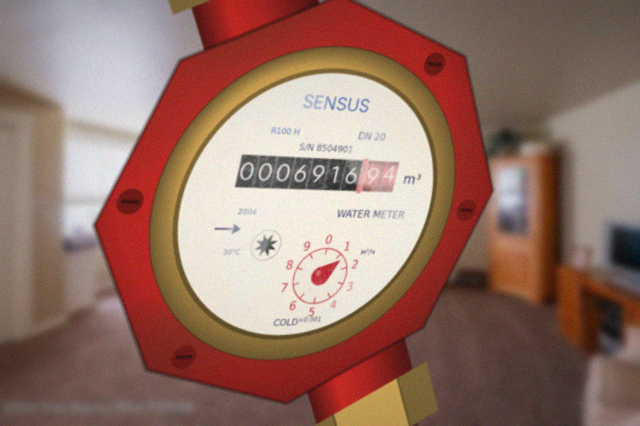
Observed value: 6916.941 m³
